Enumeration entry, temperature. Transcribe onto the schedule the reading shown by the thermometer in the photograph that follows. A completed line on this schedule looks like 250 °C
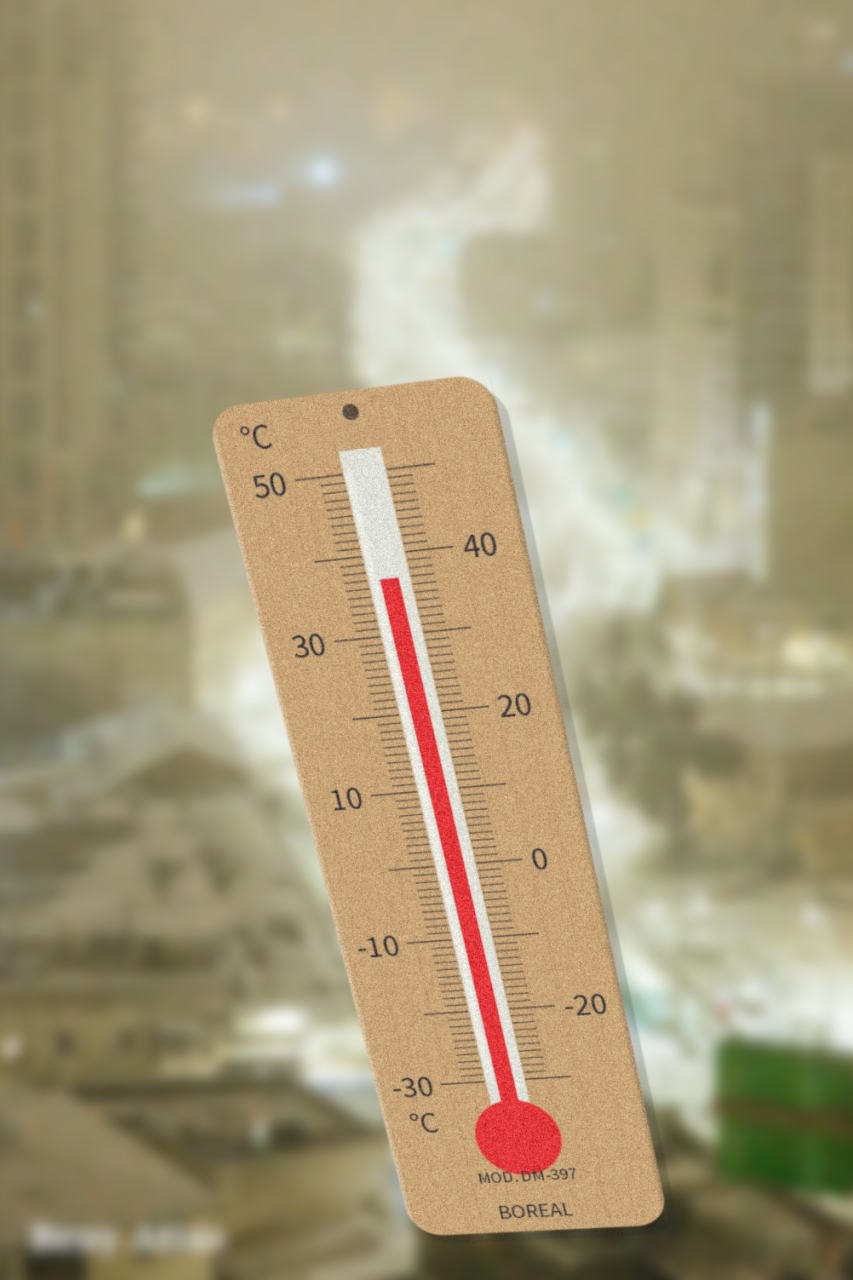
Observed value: 37 °C
